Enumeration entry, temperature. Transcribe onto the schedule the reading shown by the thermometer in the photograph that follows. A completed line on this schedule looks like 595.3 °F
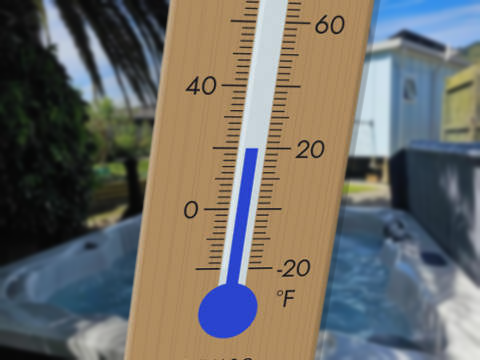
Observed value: 20 °F
